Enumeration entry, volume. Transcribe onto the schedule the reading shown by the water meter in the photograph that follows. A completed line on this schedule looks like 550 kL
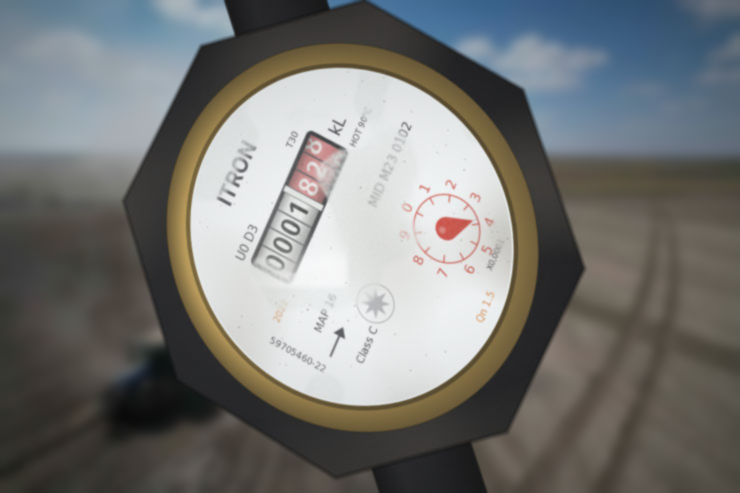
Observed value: 1.8283 kL
